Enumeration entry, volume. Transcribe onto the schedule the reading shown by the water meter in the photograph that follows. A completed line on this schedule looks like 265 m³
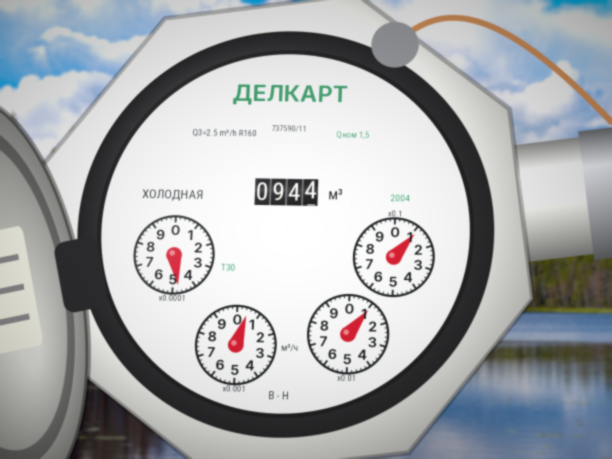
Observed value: 944.1104 m³
